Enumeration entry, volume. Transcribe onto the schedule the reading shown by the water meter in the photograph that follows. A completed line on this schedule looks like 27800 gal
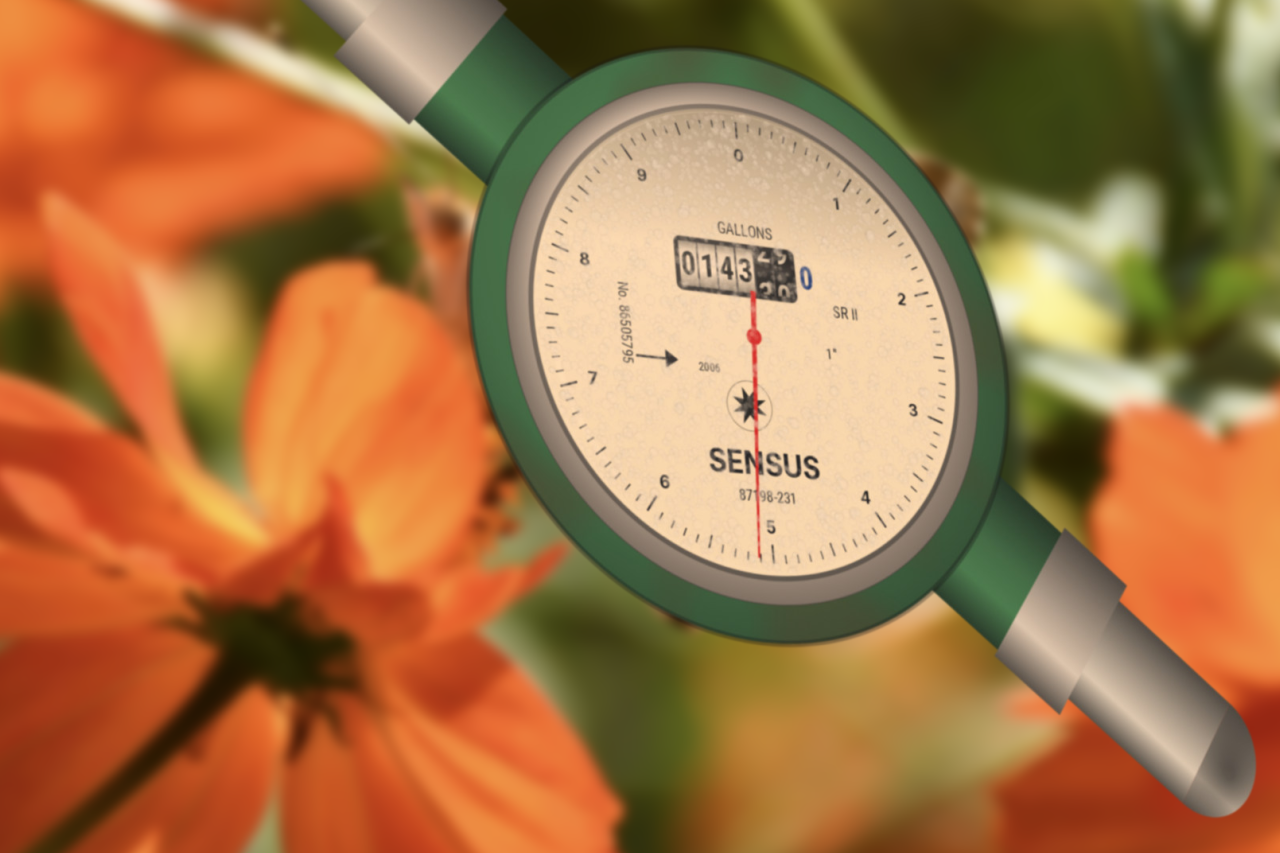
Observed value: 143295.1 gal
